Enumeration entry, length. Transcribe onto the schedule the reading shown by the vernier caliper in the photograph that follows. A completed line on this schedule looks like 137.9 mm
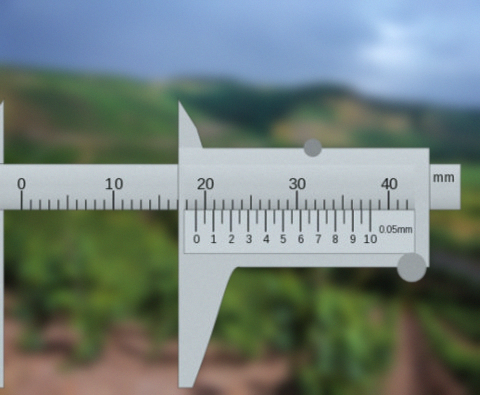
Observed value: 19.0 mm
